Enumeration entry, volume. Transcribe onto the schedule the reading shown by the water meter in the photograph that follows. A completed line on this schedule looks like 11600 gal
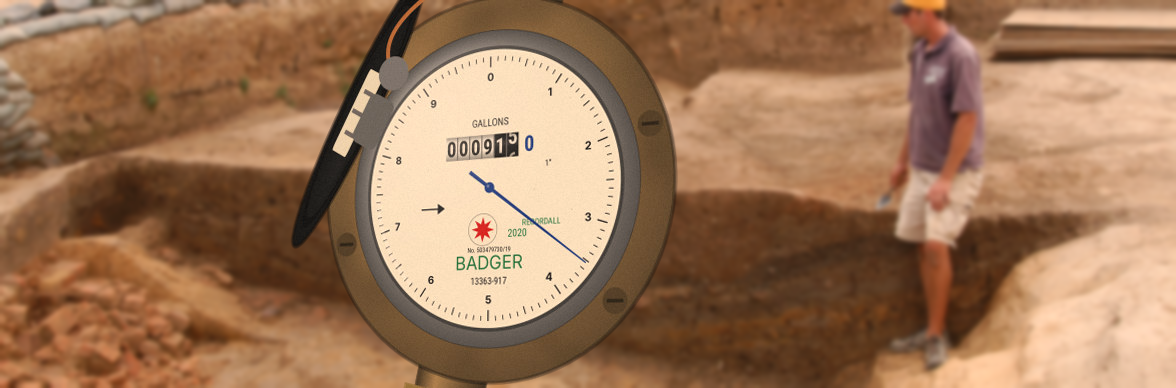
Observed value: 9153.5 gal
